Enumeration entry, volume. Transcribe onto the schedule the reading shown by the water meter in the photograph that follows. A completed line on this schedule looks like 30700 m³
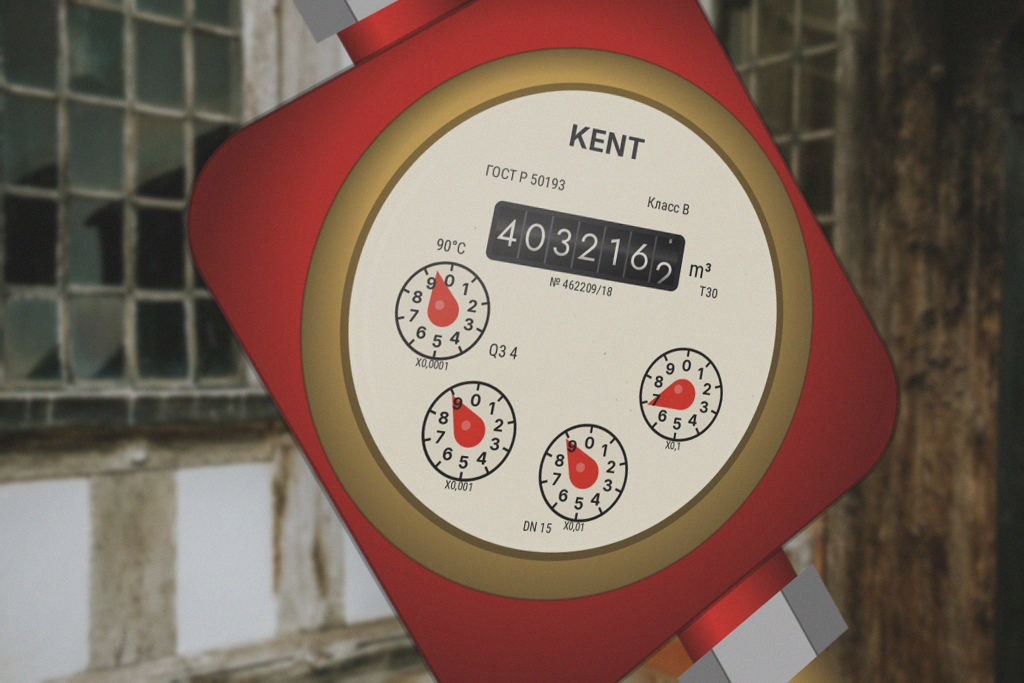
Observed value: 4032161.6889 m³
